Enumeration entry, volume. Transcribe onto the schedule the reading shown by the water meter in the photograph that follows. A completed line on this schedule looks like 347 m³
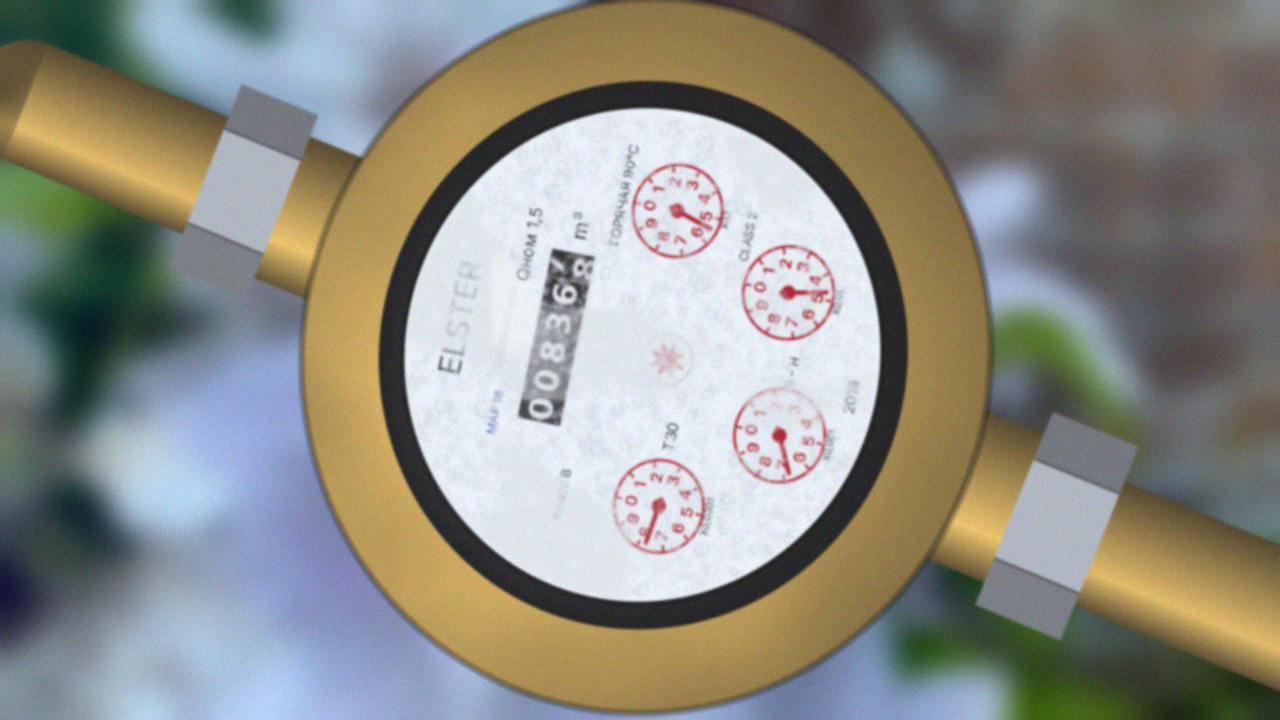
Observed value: 8367.5467 m³
